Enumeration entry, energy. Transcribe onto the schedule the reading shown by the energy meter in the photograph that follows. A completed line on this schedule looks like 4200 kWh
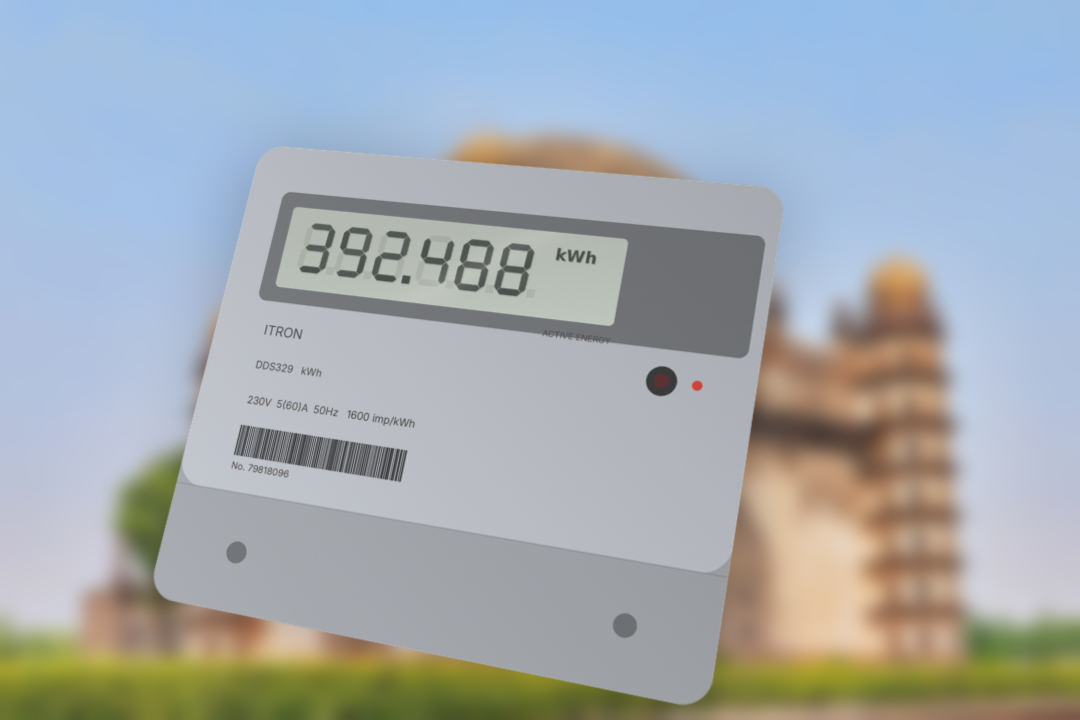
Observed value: 392.488 kWh
